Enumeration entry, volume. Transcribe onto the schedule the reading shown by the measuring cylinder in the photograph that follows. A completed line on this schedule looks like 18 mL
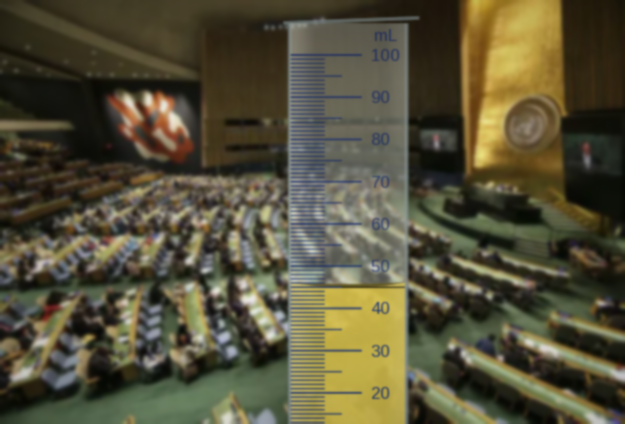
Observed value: 45 mL
